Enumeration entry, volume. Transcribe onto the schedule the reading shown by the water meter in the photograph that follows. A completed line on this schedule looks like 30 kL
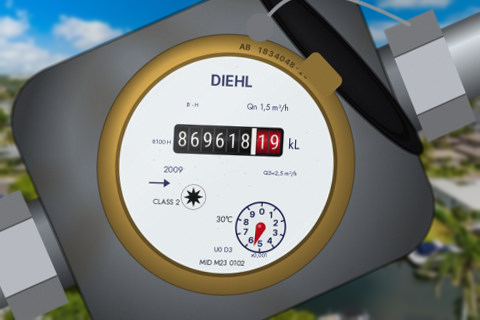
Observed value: 869618.195 kL
